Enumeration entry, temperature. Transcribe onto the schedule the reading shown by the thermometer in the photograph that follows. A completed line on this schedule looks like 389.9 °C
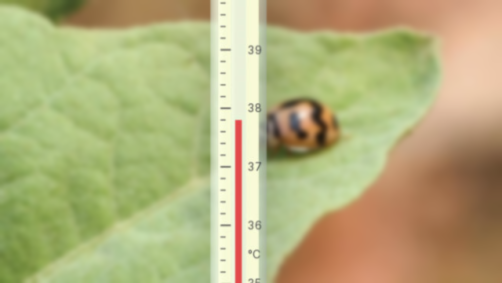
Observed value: 37.8 °C
